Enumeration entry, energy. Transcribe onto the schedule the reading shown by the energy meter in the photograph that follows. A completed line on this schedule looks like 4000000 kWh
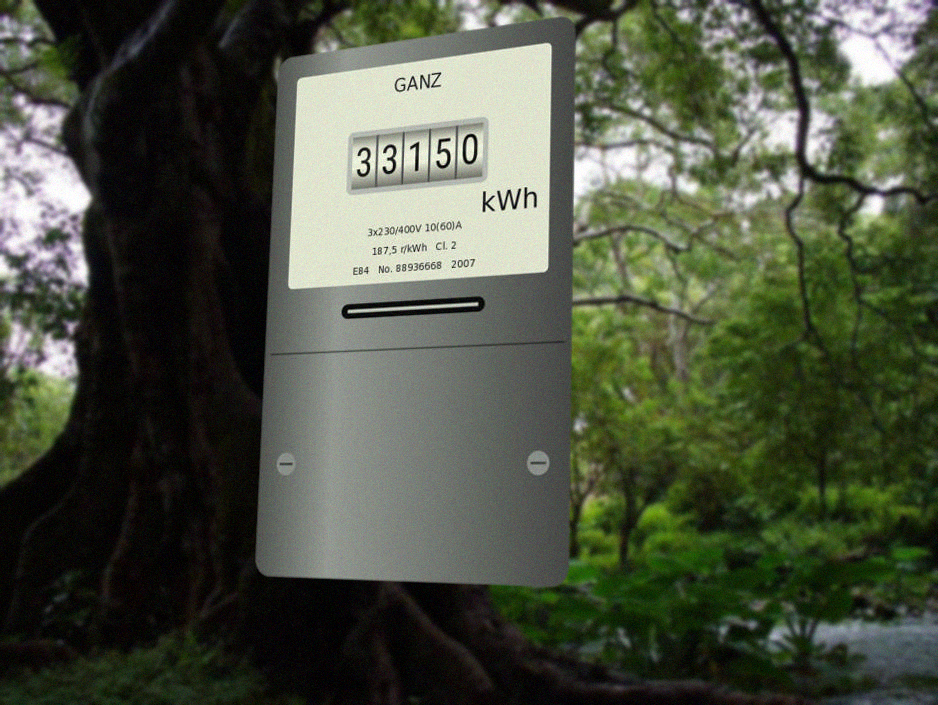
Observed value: 33150 kWh
